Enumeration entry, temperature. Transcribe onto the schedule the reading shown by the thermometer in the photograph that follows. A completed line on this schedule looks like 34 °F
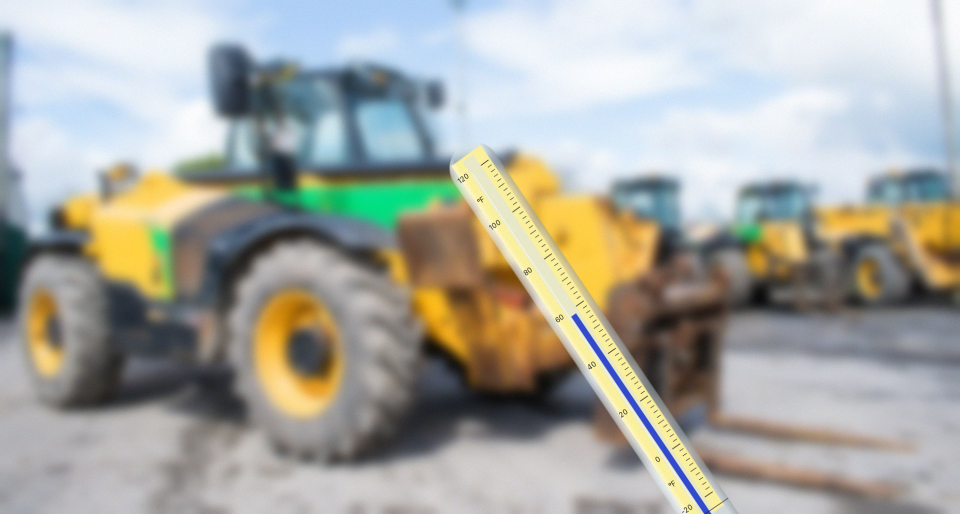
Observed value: 58 °F
